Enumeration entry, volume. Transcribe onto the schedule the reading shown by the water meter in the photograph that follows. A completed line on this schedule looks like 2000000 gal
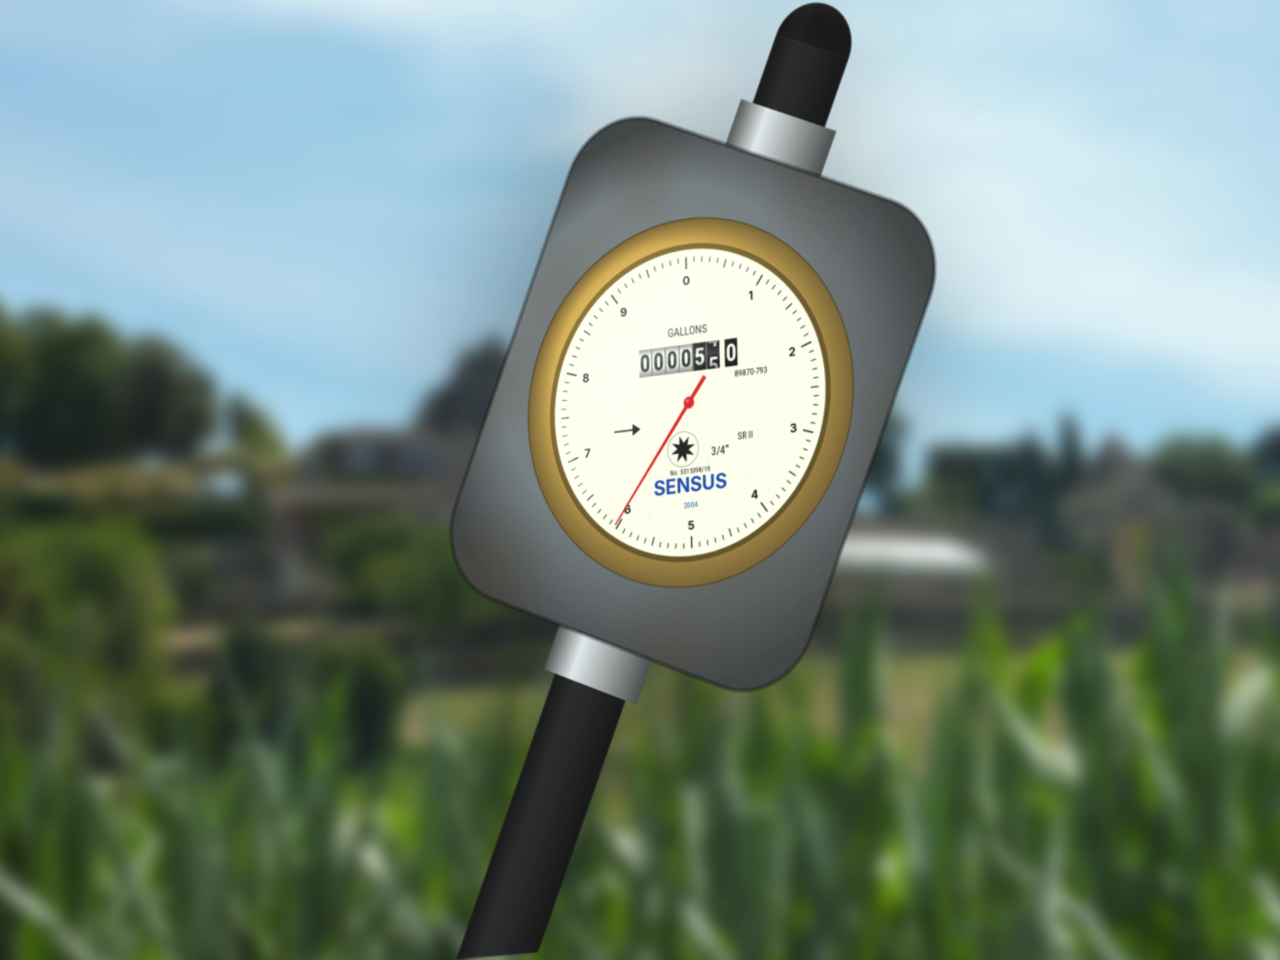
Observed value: 546.0 gal
